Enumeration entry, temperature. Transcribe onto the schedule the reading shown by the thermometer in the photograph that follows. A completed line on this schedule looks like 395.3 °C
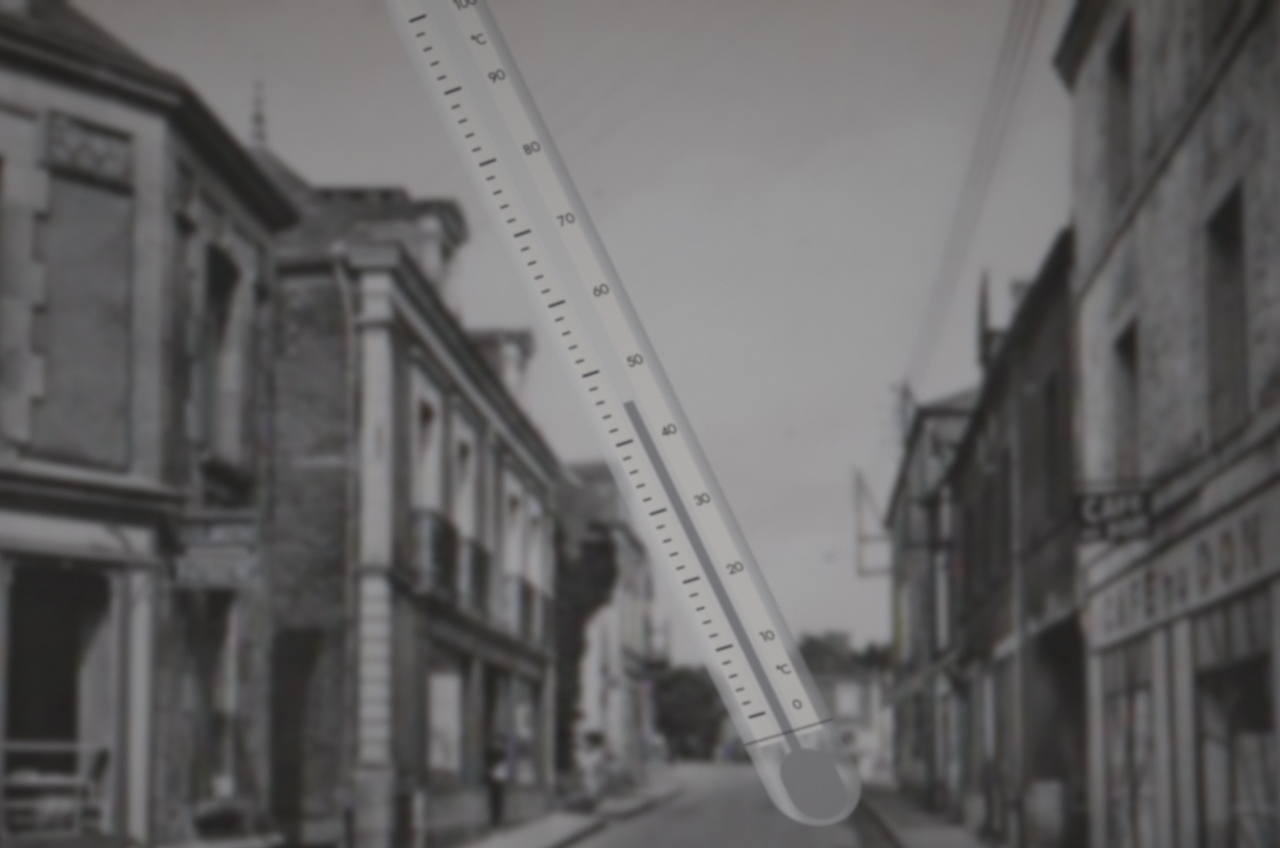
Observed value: 45 °C
